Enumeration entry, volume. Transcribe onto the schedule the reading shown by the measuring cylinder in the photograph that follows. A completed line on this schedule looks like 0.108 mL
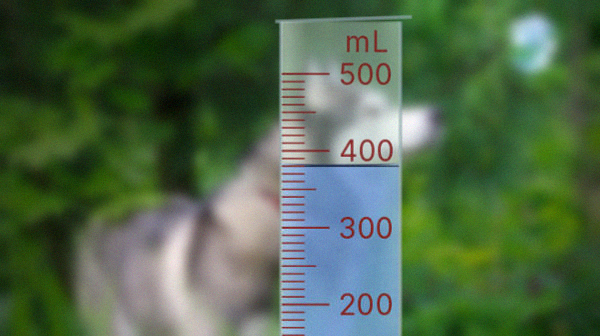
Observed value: 380 mL
